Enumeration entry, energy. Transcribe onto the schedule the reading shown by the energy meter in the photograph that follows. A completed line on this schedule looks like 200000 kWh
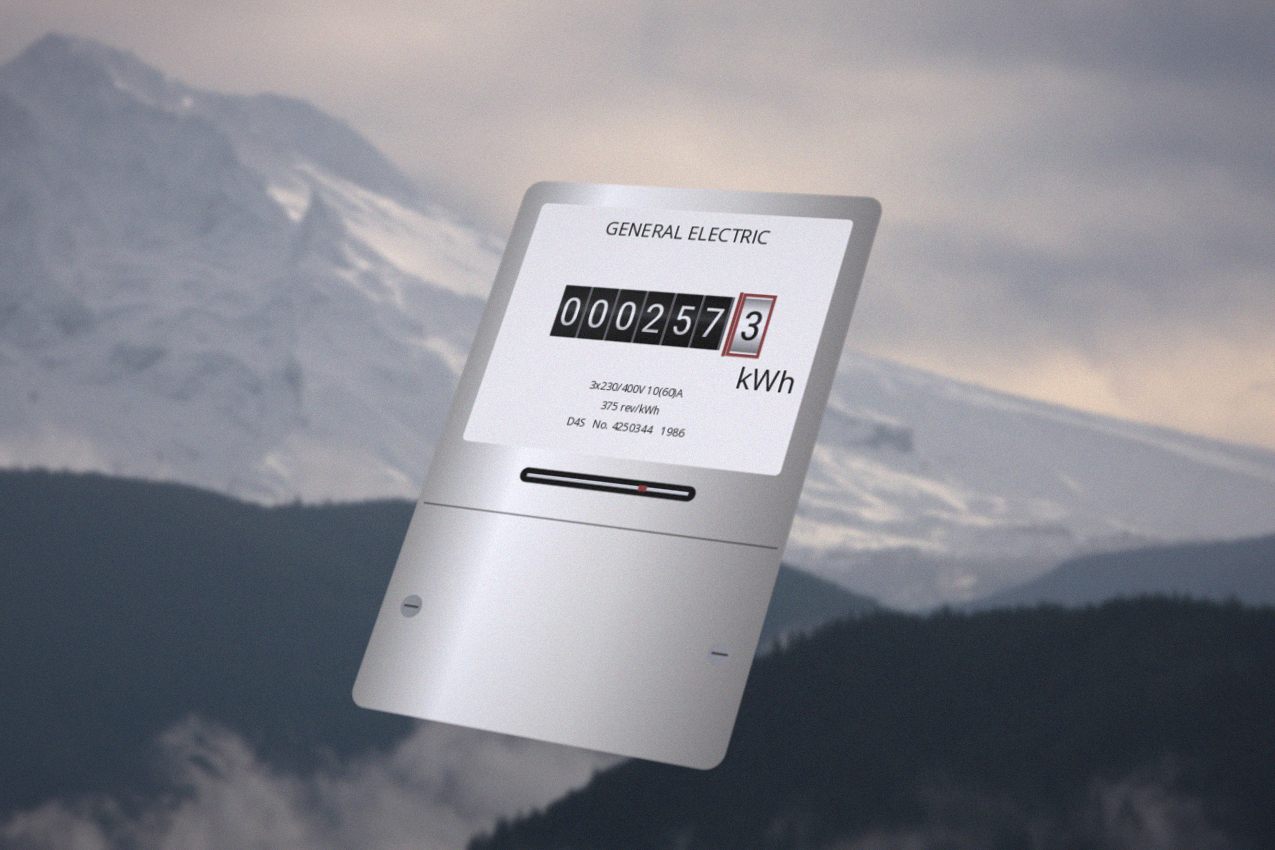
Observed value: 257.3 kWh
